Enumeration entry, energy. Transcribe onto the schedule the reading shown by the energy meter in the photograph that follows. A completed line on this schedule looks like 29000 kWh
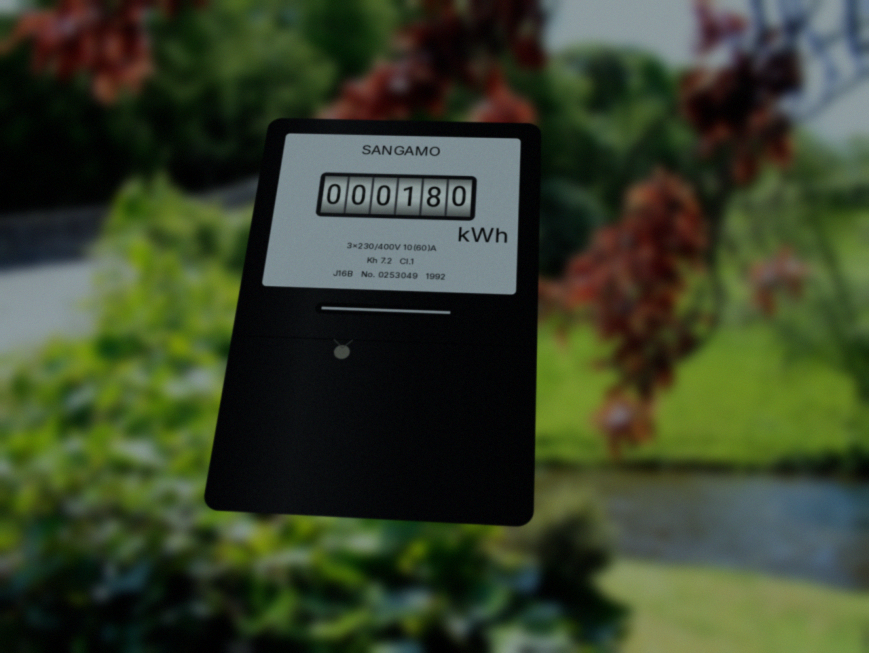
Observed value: 180 kWh
